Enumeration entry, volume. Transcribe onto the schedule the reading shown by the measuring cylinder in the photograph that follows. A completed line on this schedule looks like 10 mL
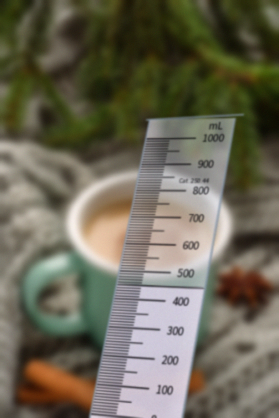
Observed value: 450 mL
